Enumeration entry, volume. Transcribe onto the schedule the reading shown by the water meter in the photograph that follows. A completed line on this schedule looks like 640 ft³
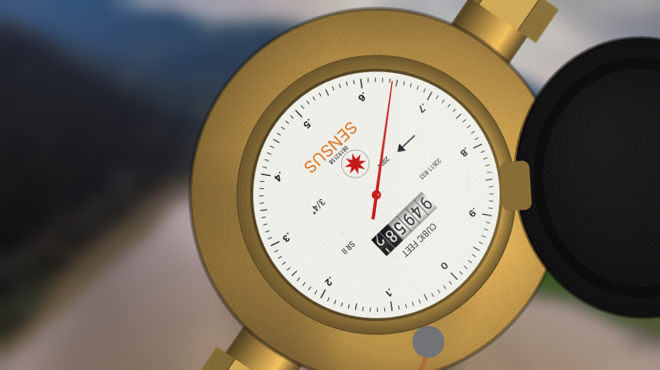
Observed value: 949581.64 ft³
